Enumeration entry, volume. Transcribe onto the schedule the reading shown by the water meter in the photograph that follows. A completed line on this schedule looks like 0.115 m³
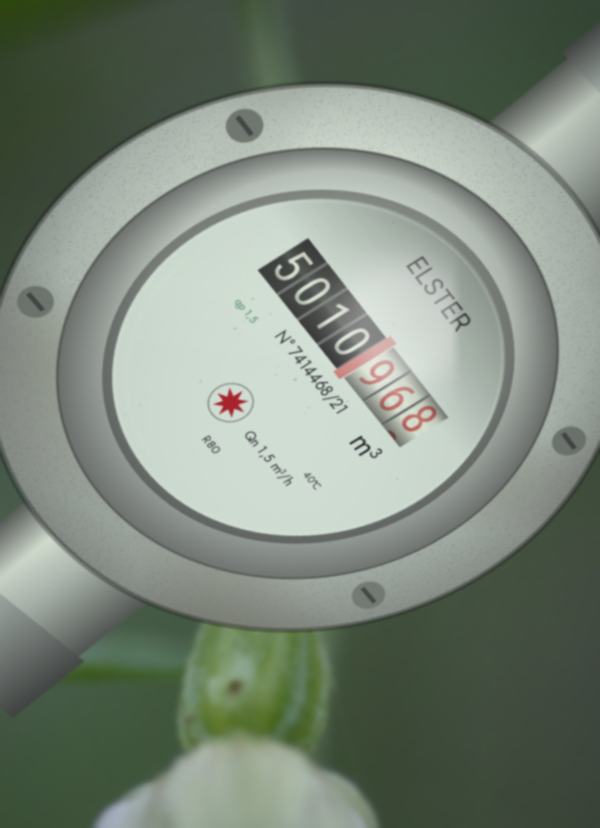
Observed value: 5010.968 m³
